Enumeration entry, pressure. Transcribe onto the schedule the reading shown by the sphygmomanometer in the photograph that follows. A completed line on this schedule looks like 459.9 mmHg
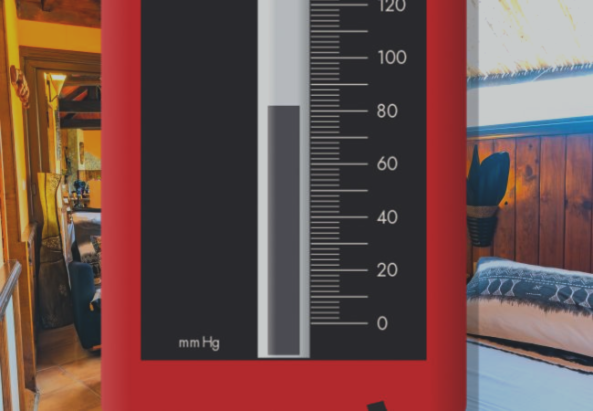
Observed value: 82 mmHg
